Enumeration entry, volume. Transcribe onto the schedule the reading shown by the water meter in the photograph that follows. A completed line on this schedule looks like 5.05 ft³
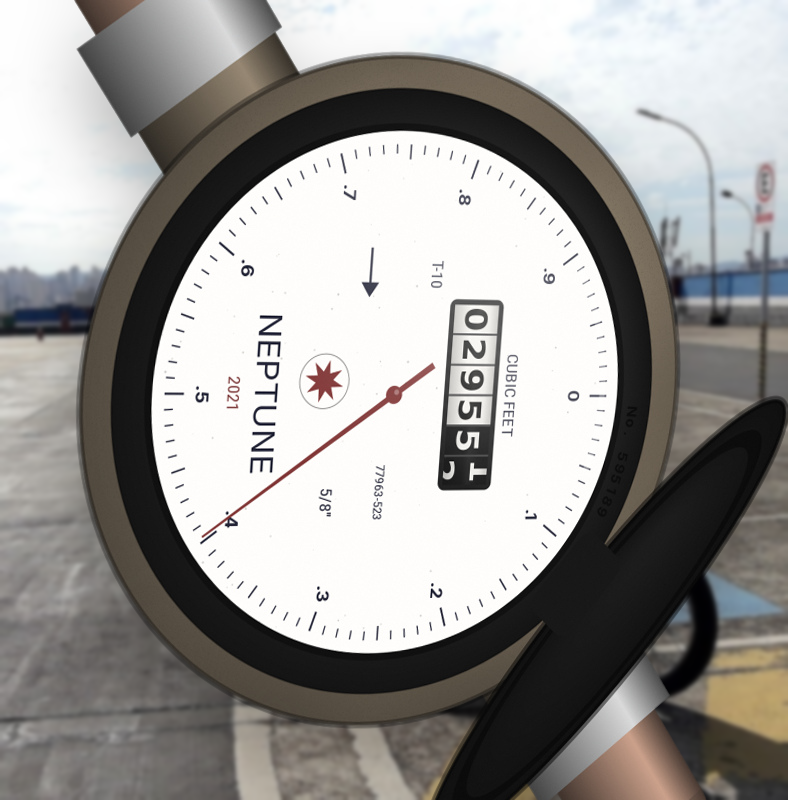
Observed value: 29551.40 ft³
